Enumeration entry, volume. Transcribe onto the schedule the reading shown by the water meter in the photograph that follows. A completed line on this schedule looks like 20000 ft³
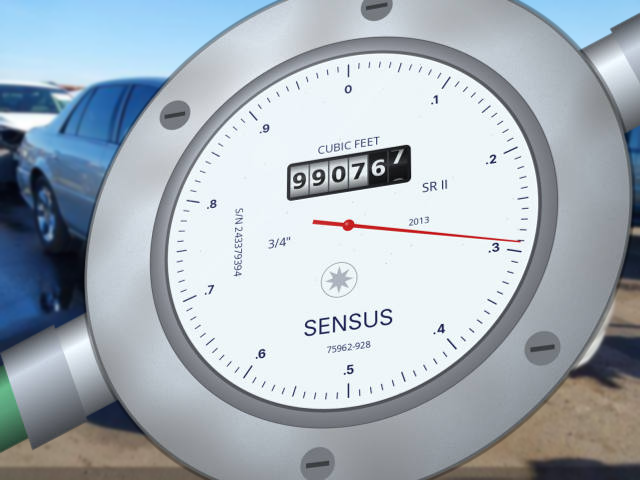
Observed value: 990767.29 ft³
